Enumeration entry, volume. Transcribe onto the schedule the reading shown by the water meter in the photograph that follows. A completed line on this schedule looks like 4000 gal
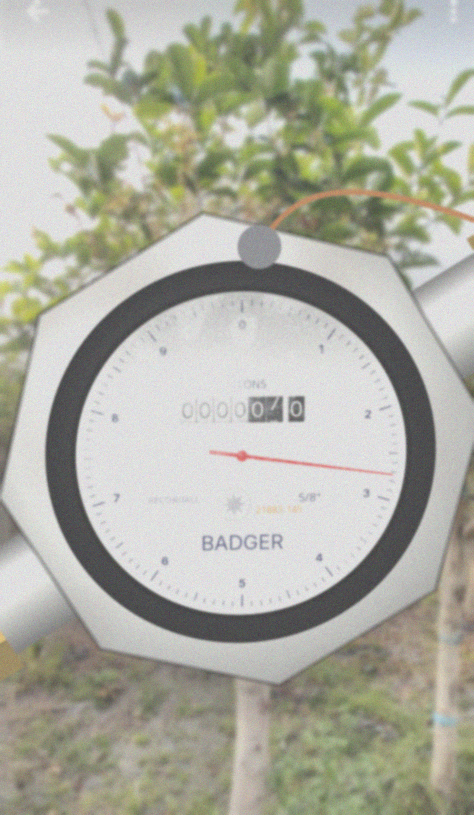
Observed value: 72.7 gal
